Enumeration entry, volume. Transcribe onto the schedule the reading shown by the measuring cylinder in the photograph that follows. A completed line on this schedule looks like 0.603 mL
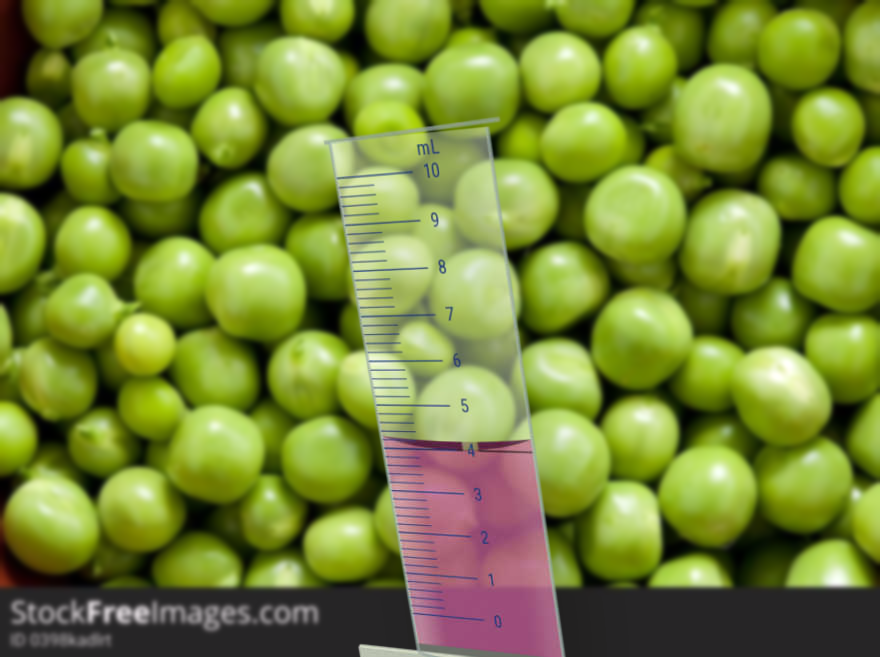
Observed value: 4 mL
